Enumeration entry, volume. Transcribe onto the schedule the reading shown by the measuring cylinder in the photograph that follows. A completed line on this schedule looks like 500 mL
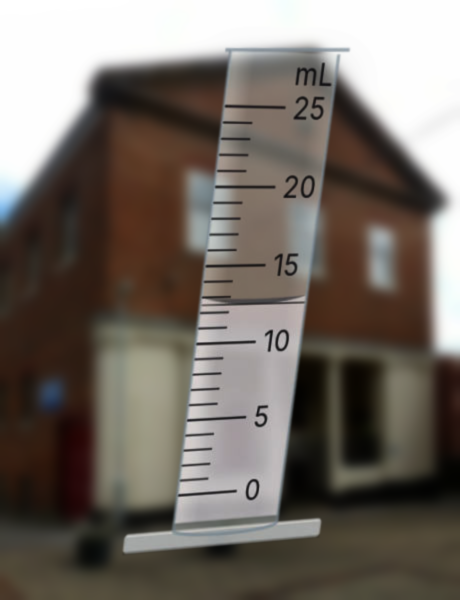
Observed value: 12.5 mL
